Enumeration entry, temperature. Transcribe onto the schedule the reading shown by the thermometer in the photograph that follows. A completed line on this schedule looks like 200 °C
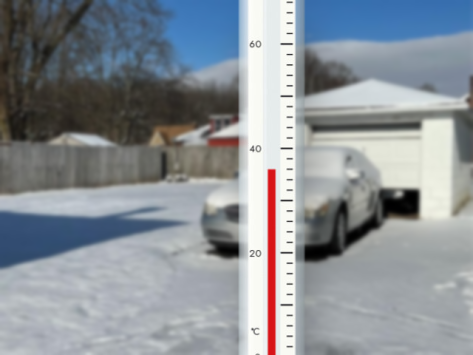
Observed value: 36 °C
